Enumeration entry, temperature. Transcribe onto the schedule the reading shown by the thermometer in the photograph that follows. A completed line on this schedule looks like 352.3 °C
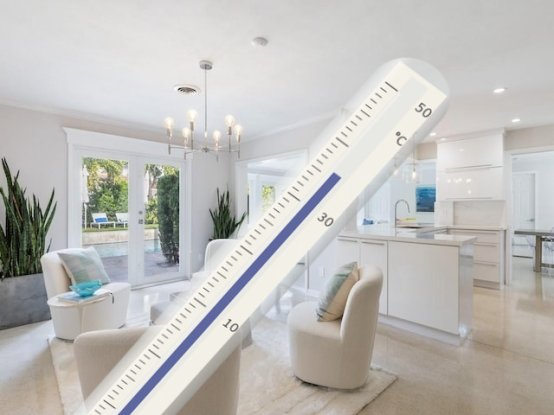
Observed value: 36 °C
